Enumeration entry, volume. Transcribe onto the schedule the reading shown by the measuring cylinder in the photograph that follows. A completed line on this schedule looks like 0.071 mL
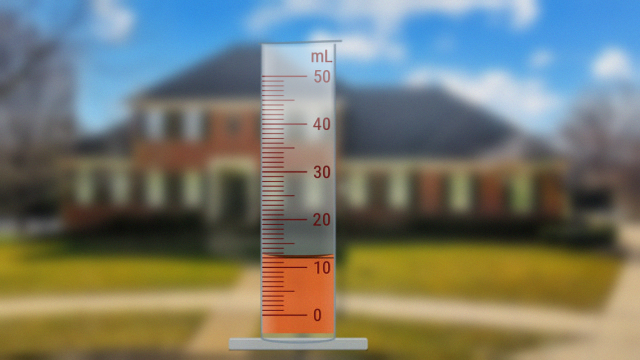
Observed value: 12 mL
